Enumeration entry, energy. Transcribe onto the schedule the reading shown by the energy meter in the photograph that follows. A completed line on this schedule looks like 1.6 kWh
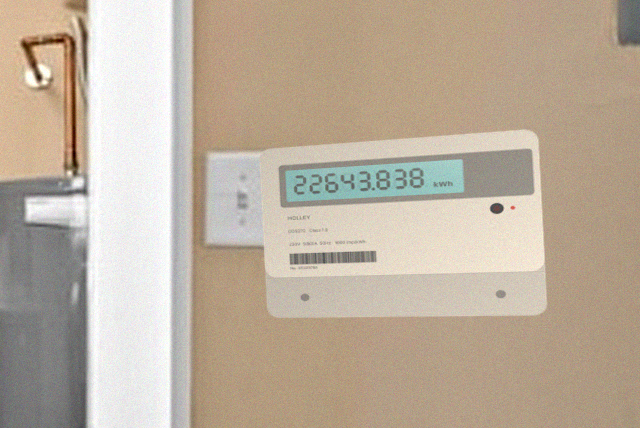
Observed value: 22643.838 kWh
